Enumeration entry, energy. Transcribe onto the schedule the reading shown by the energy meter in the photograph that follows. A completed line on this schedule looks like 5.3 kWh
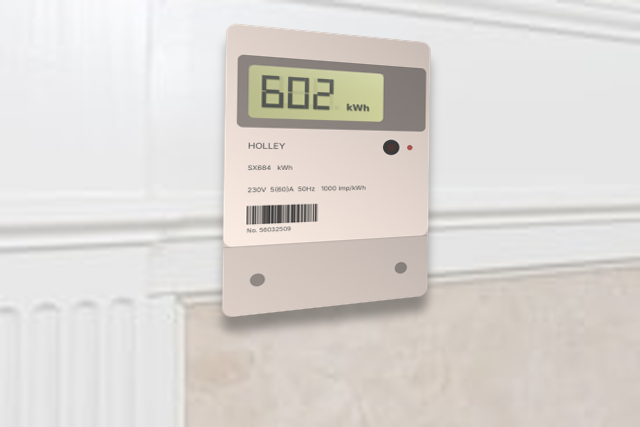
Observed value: 602 kWh
